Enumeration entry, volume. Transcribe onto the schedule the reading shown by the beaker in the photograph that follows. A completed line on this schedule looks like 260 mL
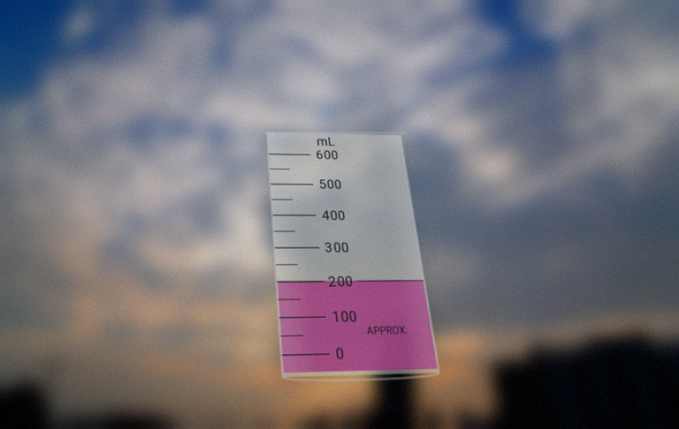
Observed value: 200 mL
